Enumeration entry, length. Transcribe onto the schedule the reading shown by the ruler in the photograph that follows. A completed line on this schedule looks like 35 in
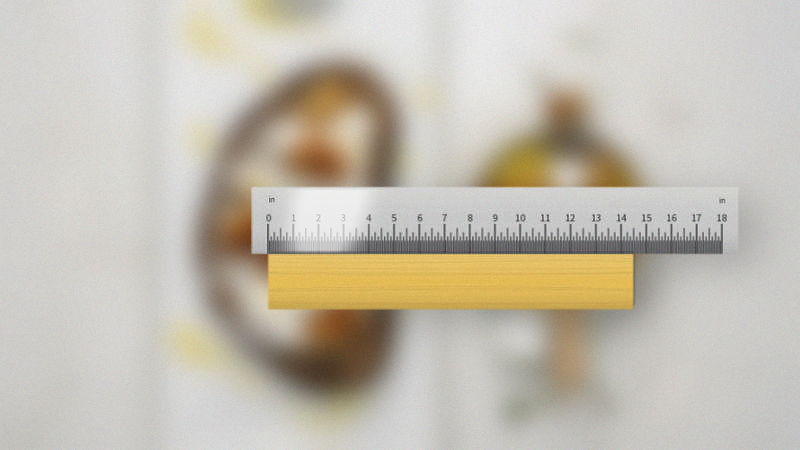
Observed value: 14.5 in
